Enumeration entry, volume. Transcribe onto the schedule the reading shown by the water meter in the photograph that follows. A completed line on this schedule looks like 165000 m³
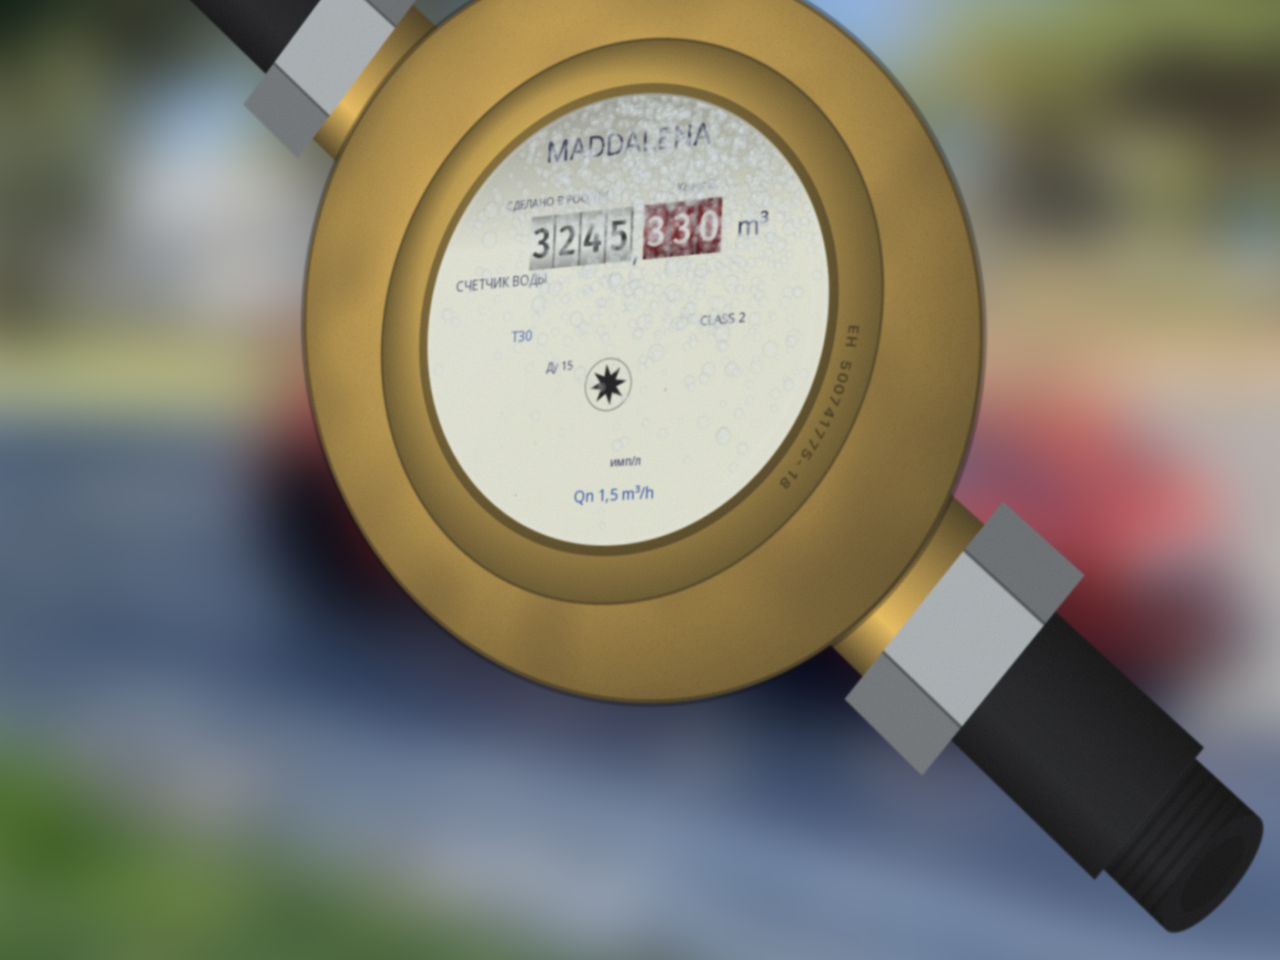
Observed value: 3245.330 m³
